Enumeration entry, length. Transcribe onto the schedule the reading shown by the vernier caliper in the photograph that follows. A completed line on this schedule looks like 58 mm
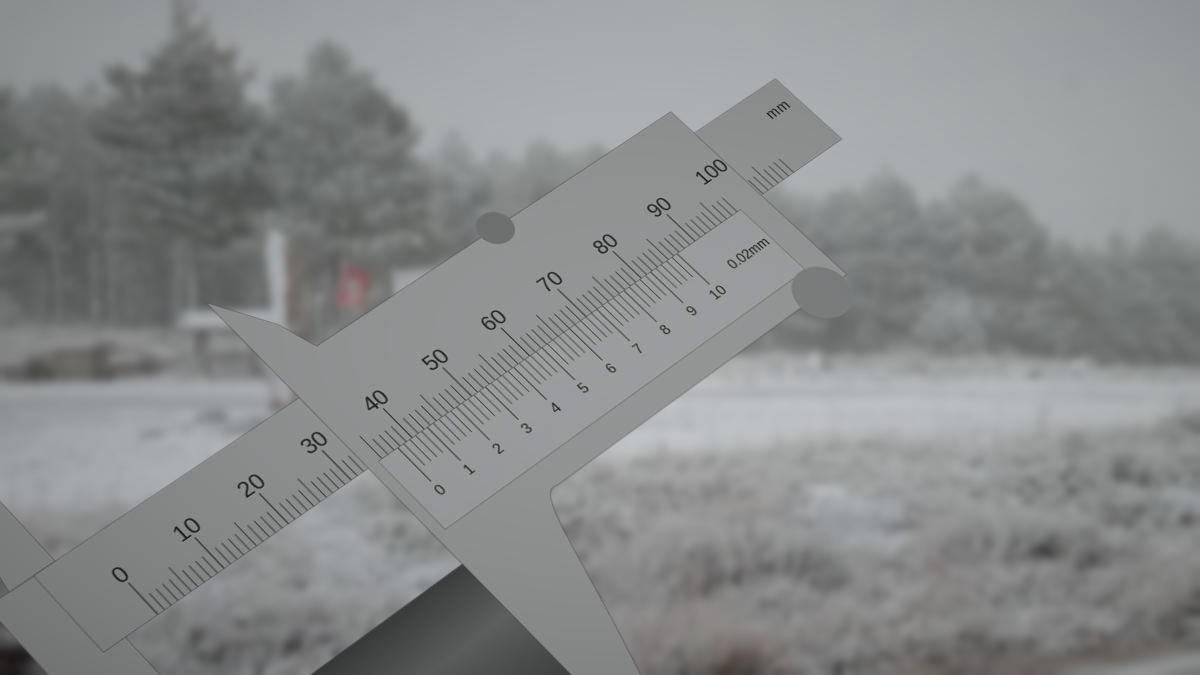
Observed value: 37.6 mm
